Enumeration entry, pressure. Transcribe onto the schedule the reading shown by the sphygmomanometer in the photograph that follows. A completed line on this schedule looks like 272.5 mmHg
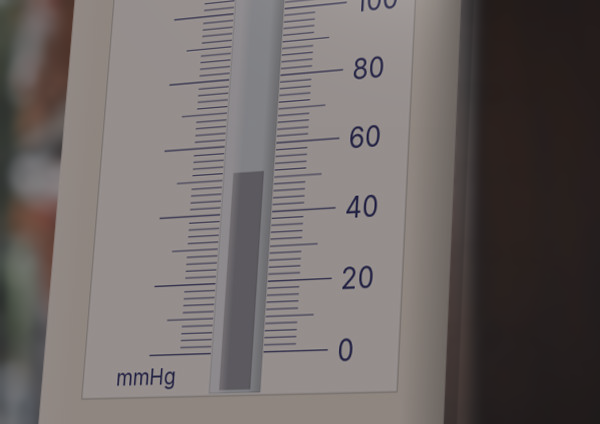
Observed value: 52 mmHg
